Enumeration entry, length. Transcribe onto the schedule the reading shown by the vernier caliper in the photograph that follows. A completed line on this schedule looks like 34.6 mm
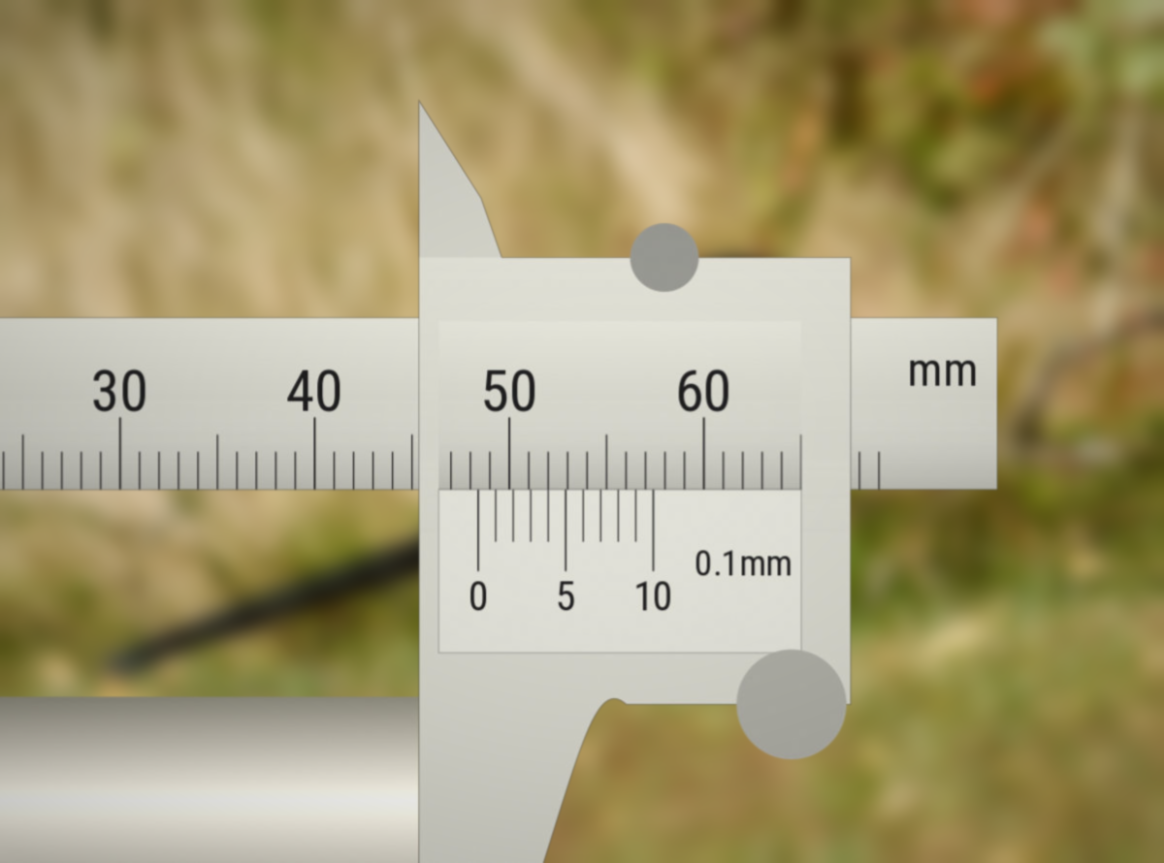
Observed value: 48.4 mm
